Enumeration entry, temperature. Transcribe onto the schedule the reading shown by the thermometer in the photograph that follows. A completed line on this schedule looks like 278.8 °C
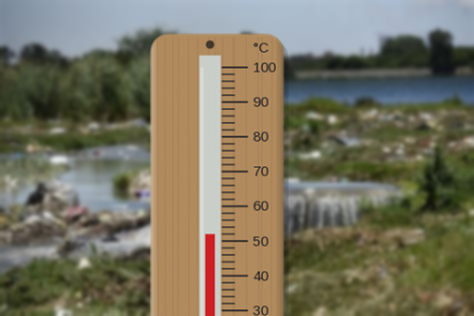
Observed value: 52 °C
